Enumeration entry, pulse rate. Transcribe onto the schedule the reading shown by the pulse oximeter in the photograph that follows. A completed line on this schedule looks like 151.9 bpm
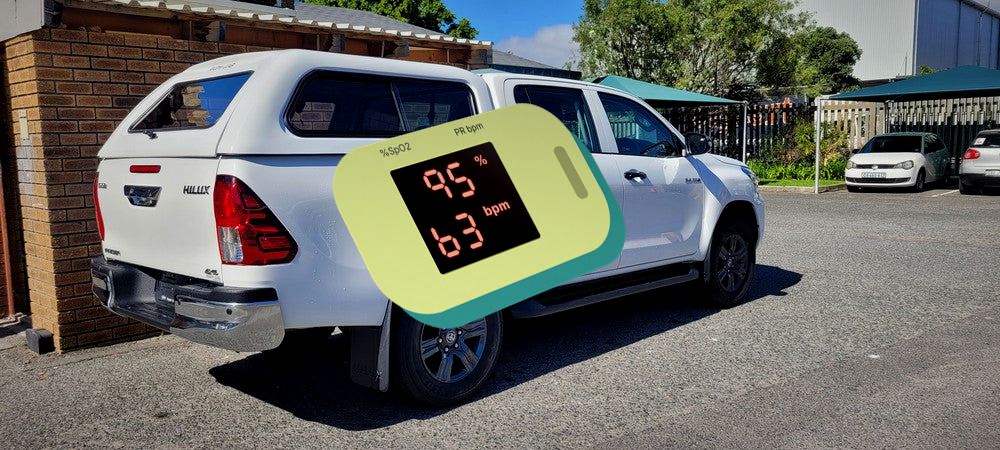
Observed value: 63 bpm
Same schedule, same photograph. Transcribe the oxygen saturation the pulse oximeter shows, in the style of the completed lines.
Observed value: 95 %
